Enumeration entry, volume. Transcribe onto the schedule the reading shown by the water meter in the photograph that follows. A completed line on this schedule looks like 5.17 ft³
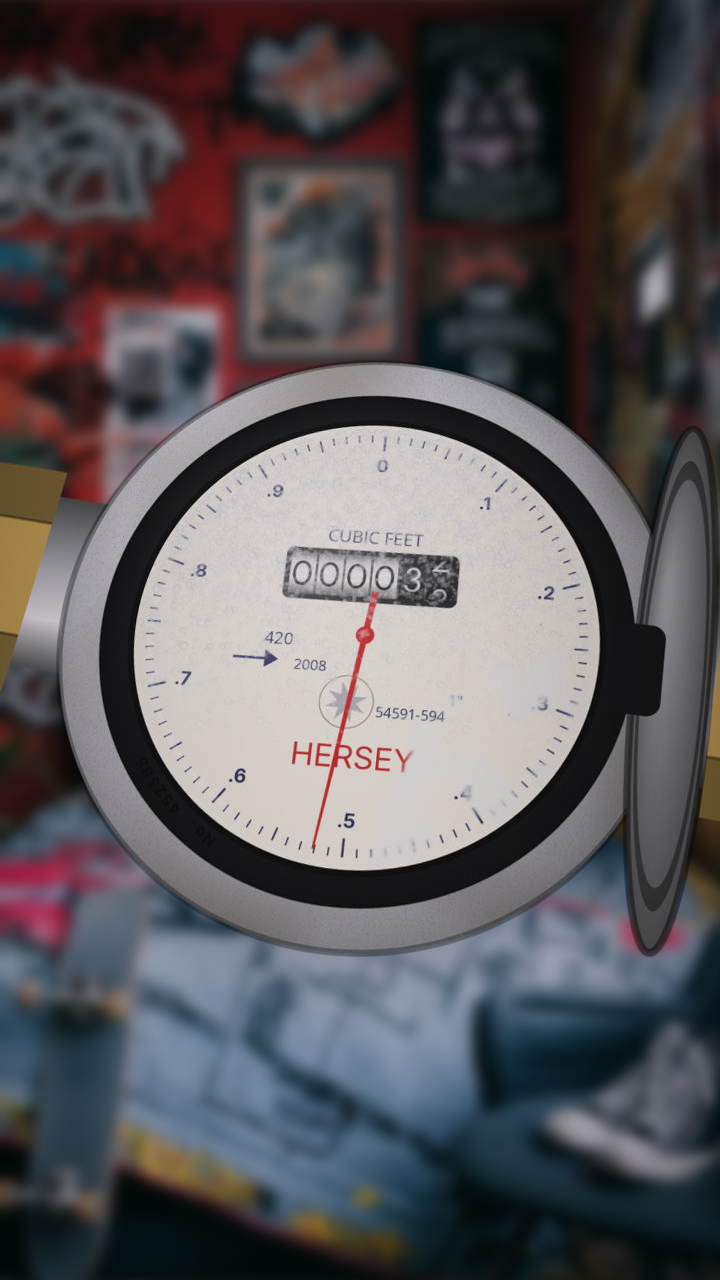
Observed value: 32.52 ft³
